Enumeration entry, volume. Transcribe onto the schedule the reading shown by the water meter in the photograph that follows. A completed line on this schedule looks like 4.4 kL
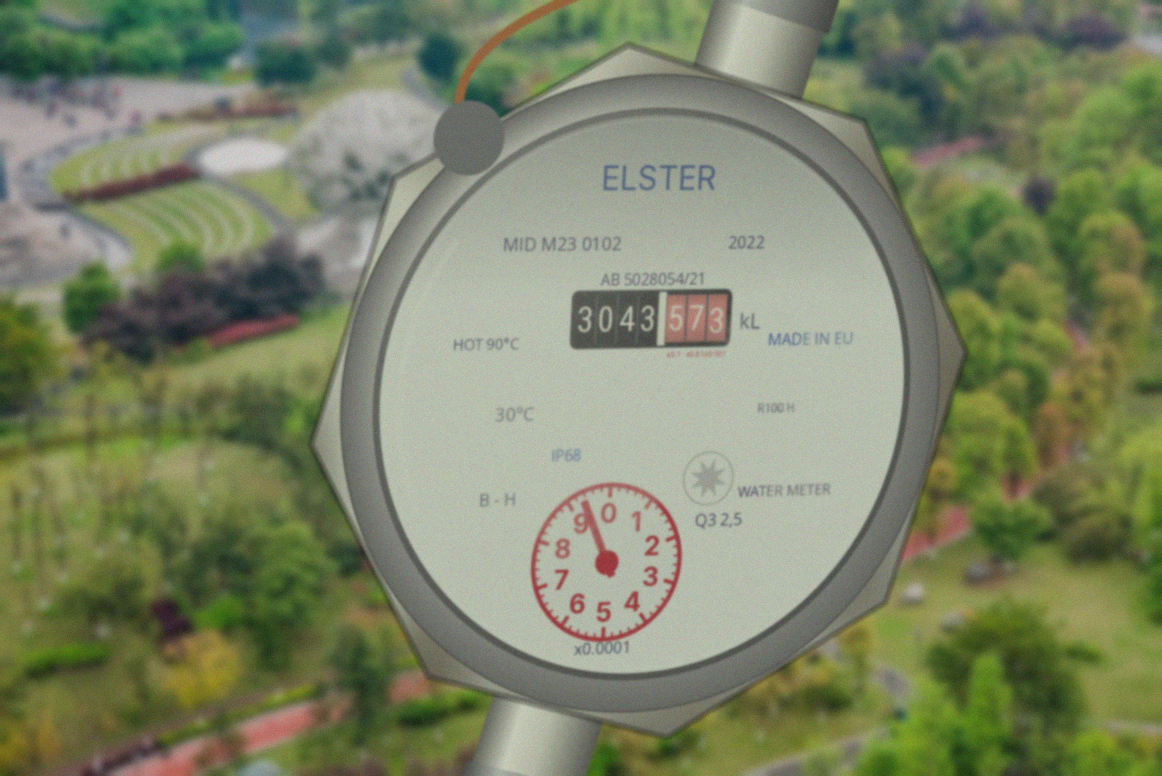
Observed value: 3043.5729 kL
